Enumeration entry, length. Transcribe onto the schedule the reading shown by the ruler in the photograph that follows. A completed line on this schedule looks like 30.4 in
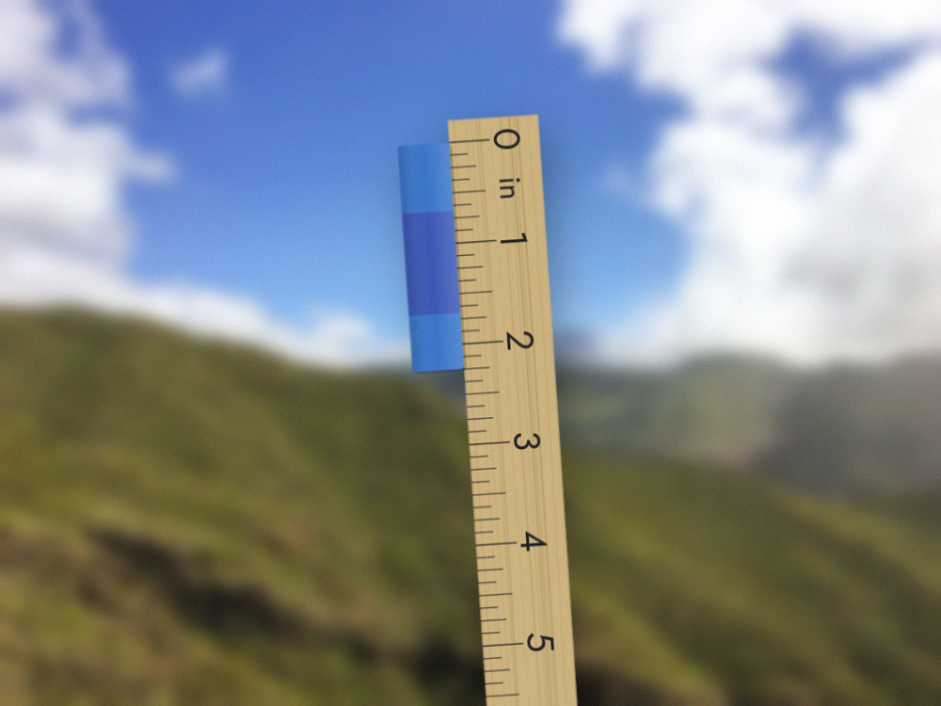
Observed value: 2.25 in
